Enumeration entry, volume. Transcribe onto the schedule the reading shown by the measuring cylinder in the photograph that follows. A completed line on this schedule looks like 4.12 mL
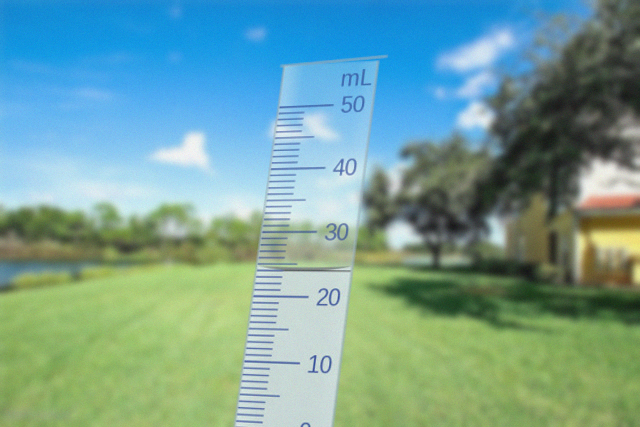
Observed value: 24 mL
